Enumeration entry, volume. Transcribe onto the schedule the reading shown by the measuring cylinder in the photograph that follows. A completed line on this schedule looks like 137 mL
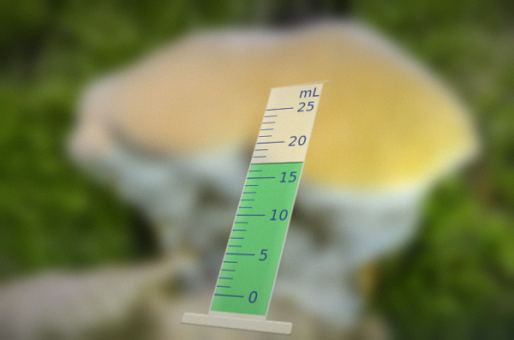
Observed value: 17 mL
